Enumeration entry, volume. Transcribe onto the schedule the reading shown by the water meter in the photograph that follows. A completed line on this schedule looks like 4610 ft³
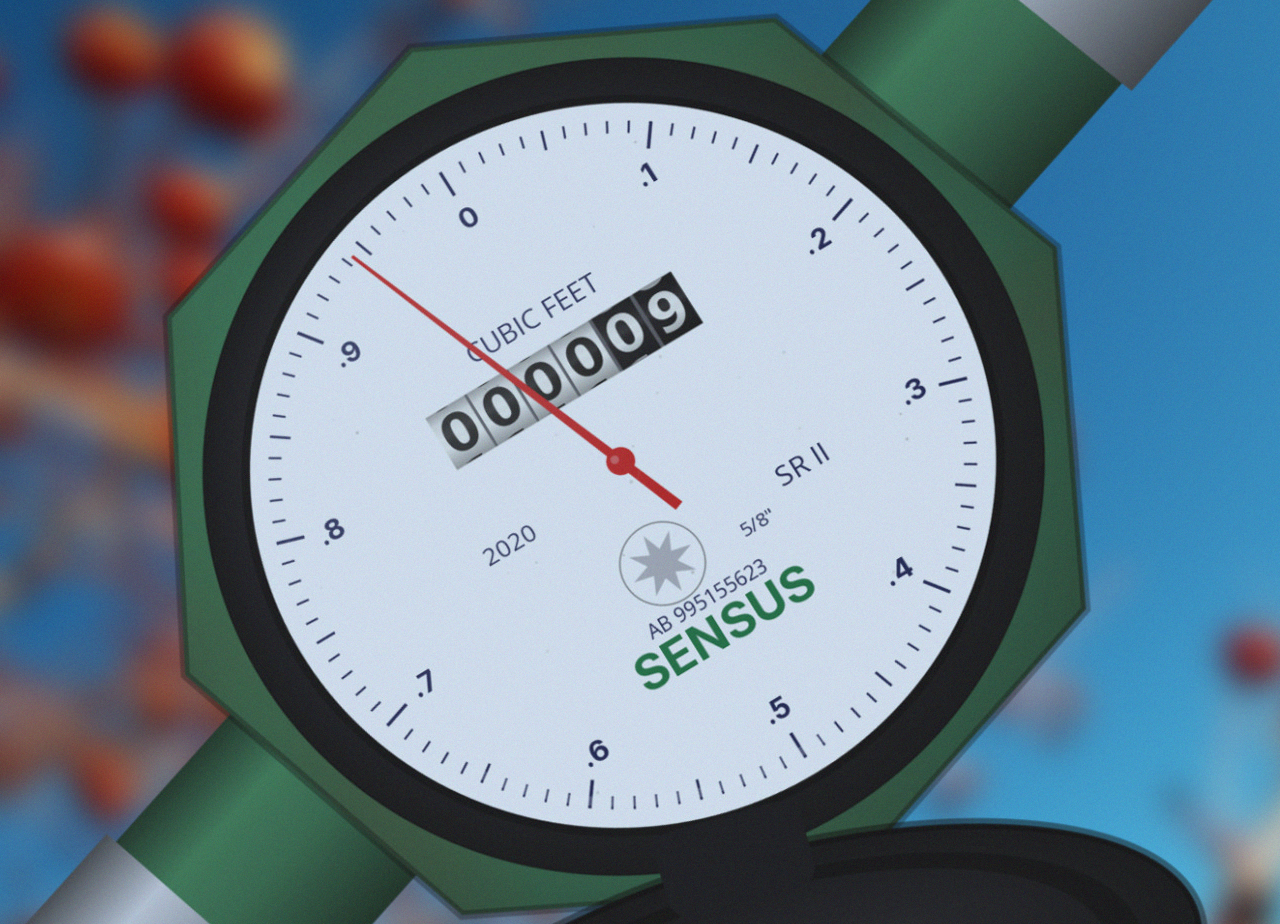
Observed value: 8.94 ft³
